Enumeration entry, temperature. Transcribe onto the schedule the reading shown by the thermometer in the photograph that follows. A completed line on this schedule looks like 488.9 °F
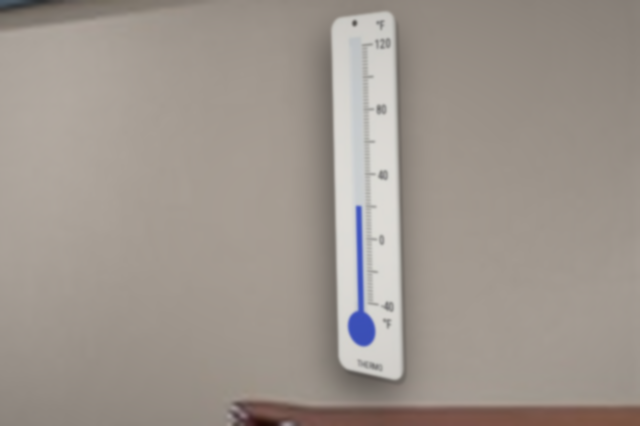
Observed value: 20 °F
